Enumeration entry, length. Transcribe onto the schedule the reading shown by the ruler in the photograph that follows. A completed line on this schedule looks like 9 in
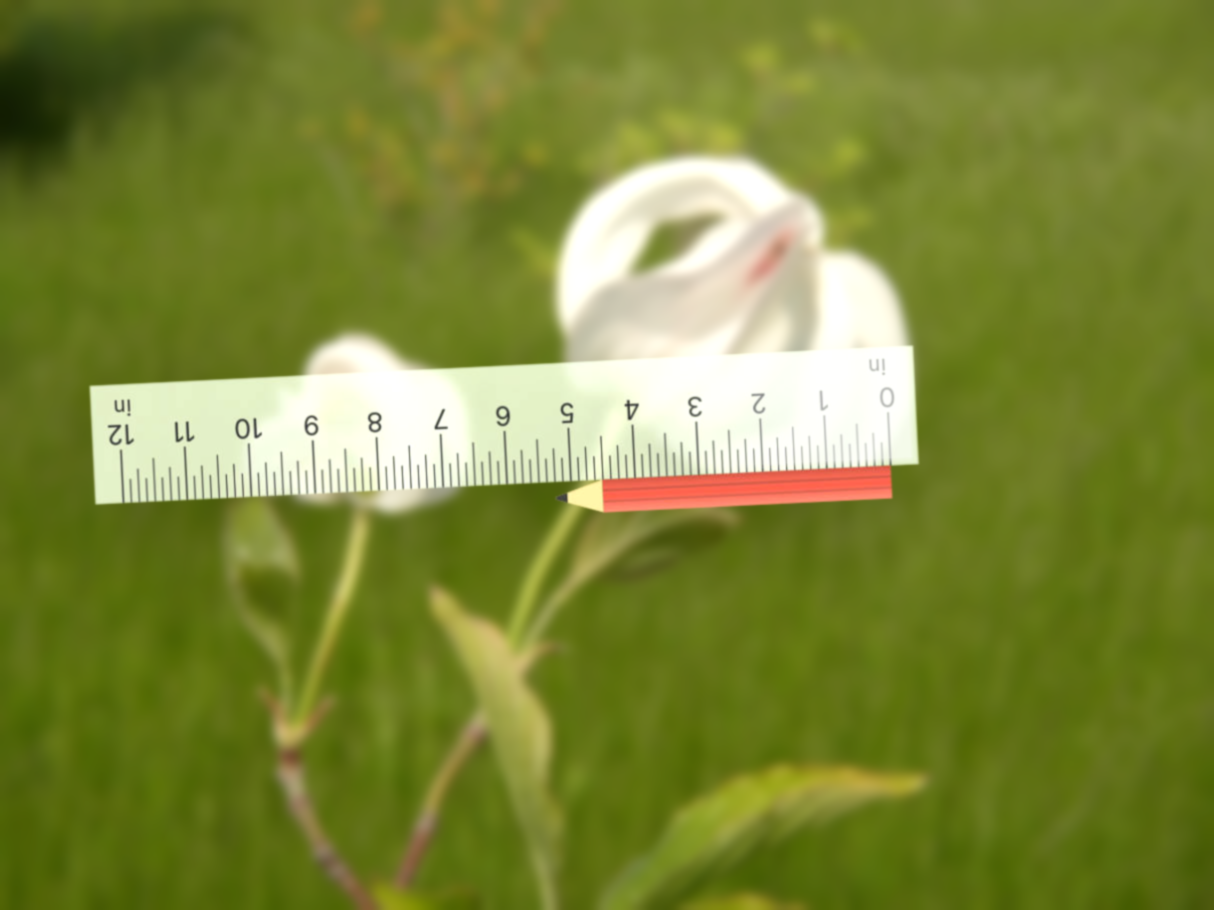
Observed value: 5.25 in
